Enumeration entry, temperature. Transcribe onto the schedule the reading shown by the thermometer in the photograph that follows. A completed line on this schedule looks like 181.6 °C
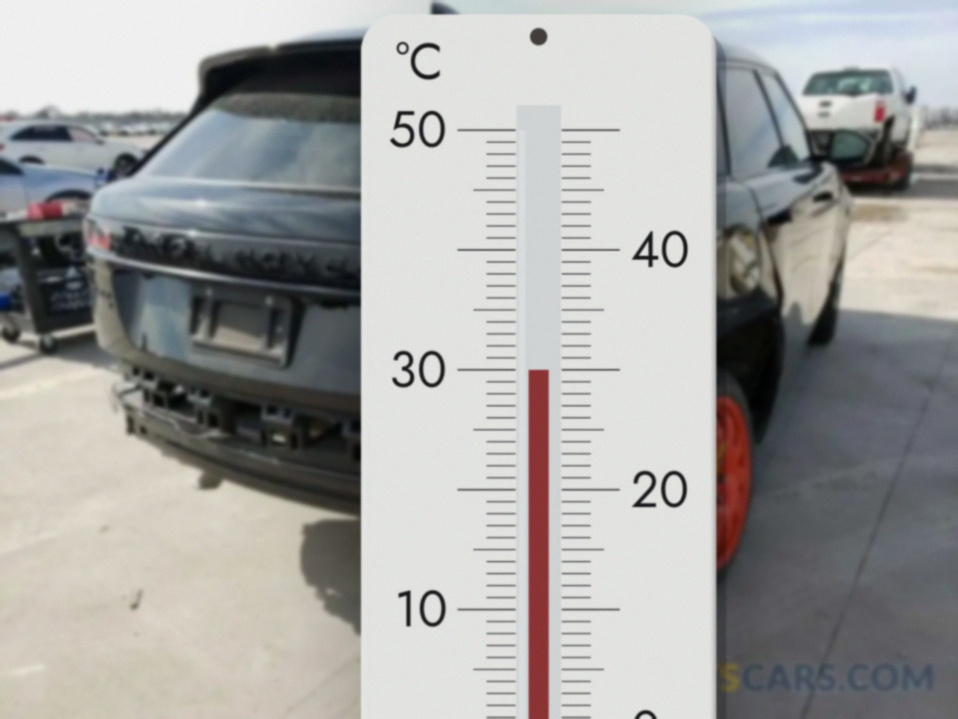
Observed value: 30 °C
